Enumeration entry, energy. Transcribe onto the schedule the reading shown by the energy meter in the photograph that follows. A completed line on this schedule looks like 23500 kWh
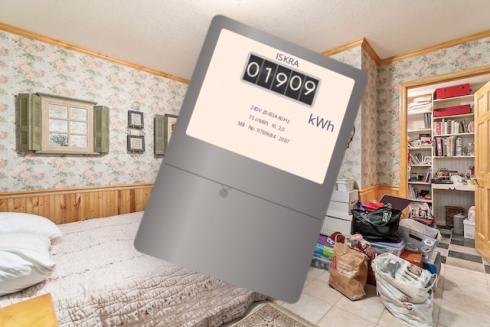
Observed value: 1909 kWh
